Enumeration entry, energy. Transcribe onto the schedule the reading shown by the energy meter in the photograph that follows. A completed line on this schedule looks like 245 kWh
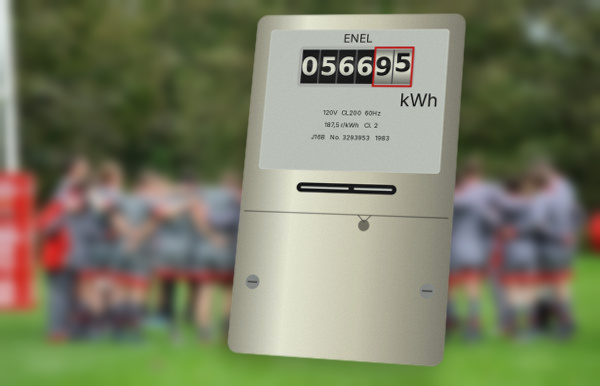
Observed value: 566.95 kWh
